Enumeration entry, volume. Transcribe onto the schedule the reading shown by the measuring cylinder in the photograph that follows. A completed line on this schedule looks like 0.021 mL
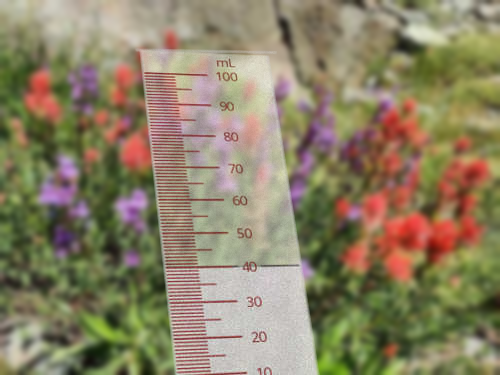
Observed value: 40 mL
